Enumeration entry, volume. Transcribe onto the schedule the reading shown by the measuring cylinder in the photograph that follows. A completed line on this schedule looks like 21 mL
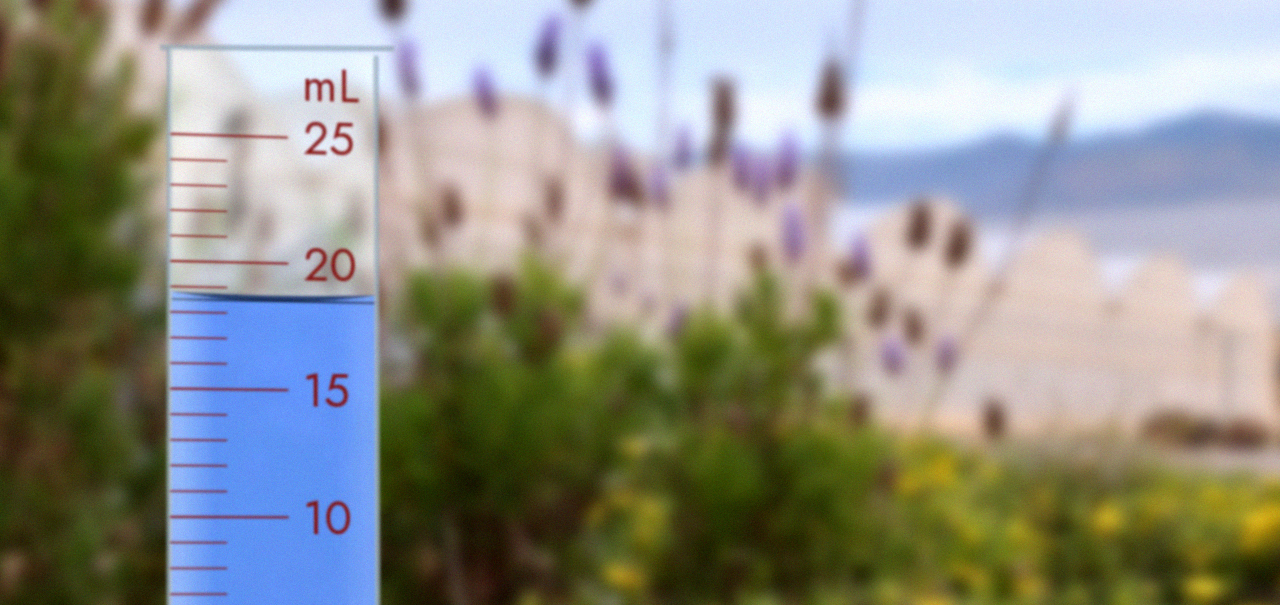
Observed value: 18.5 mL
